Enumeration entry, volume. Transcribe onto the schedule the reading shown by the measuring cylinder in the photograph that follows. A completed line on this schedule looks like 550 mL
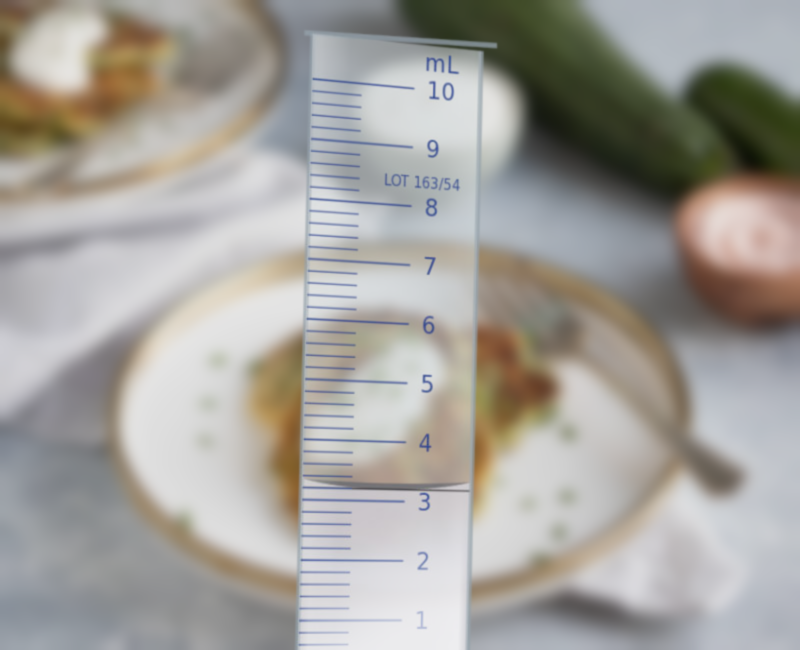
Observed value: 3.2 mL
